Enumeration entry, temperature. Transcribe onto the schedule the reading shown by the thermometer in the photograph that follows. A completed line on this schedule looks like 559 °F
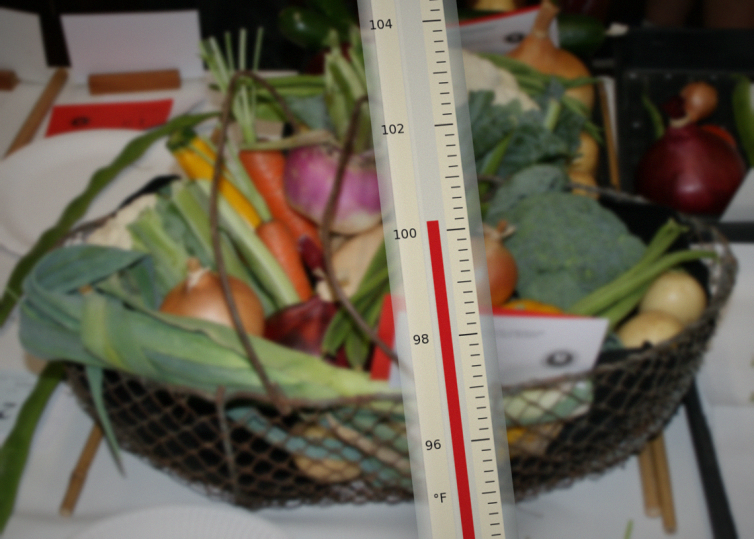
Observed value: 100.2 °F
